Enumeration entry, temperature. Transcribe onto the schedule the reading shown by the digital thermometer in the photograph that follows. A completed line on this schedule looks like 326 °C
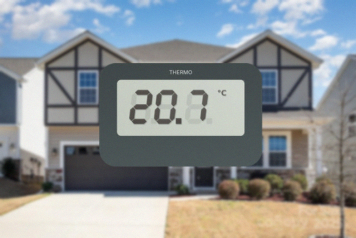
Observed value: 20.7 °C
